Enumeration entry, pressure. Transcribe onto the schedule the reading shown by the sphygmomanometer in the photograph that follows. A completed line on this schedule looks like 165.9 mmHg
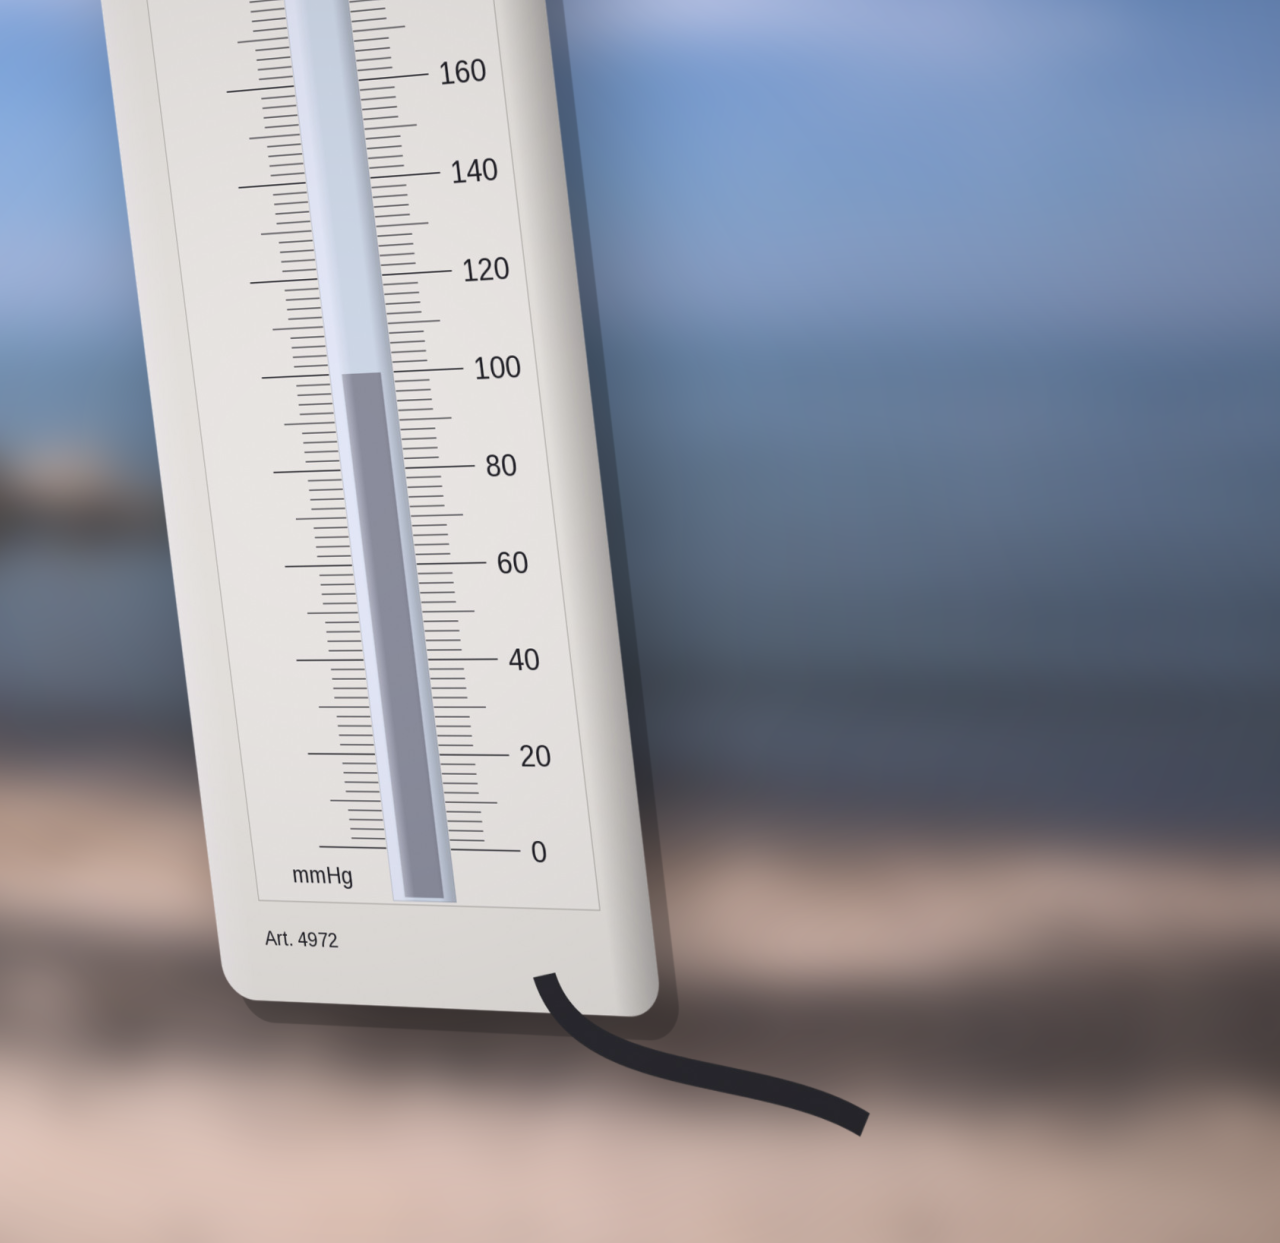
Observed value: 100 mmHg
